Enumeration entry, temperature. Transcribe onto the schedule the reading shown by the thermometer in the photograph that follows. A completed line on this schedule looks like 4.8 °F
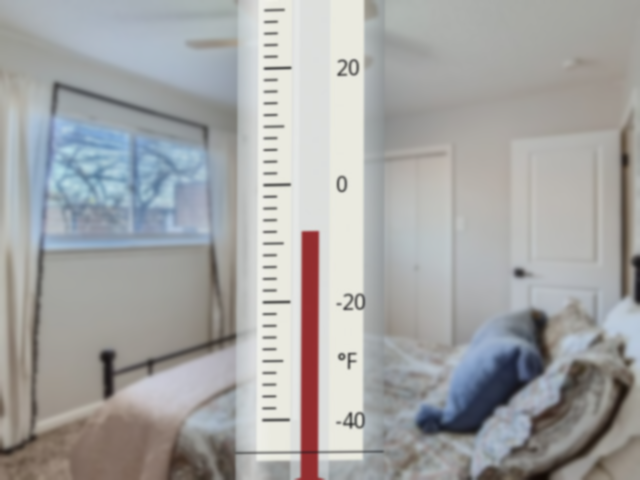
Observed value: -8 °F
